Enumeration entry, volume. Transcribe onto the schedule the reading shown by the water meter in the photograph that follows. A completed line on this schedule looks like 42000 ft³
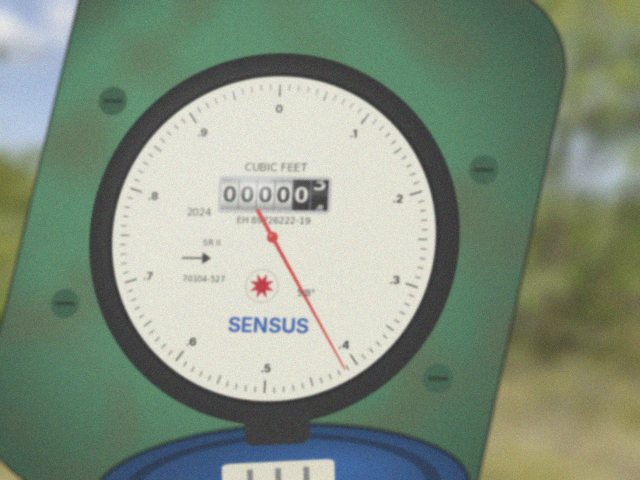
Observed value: 3.41 ft³
